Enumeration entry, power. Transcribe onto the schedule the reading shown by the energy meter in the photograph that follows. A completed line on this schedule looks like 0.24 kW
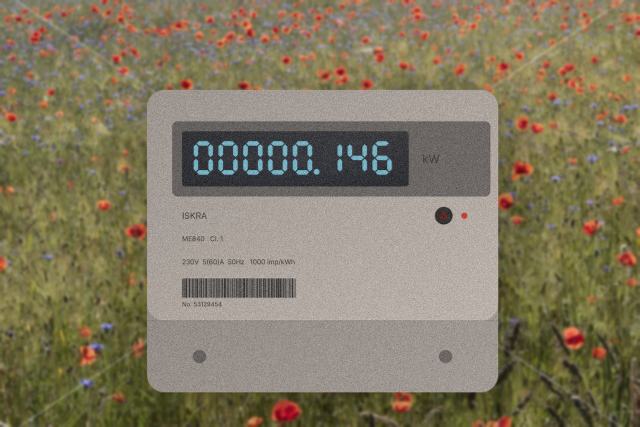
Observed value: 0.146 kW
